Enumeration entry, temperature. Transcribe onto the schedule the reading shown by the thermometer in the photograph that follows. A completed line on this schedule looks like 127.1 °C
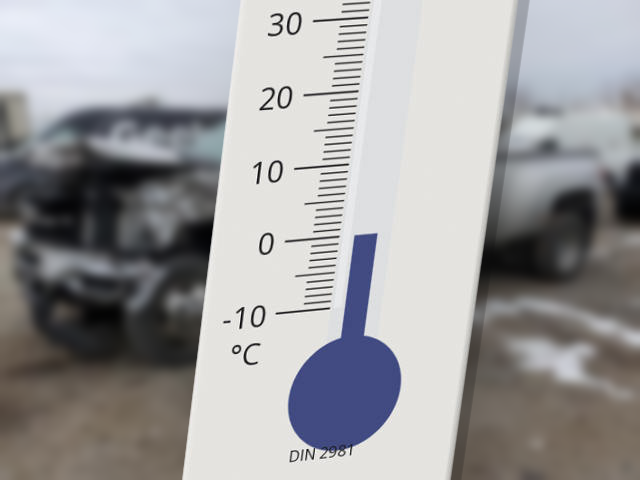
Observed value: 0 °C
